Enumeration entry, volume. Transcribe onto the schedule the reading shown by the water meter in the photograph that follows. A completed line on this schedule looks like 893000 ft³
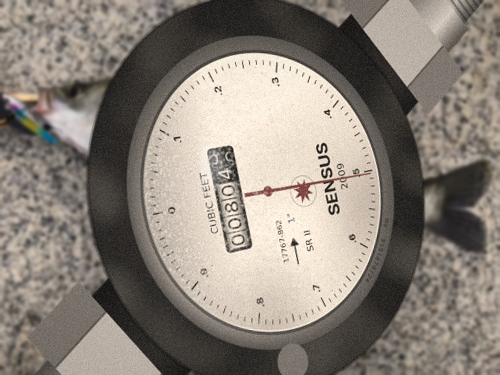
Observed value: 8048.50 ft³
